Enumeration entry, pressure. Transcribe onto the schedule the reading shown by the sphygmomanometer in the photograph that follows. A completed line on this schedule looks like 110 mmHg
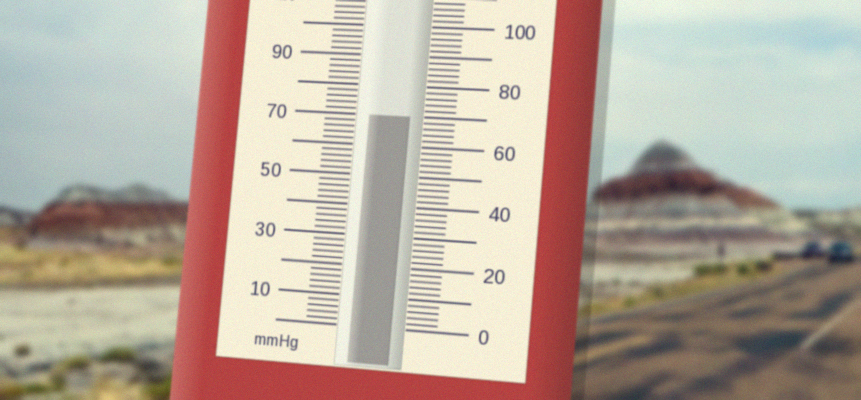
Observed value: 70 mmHg
